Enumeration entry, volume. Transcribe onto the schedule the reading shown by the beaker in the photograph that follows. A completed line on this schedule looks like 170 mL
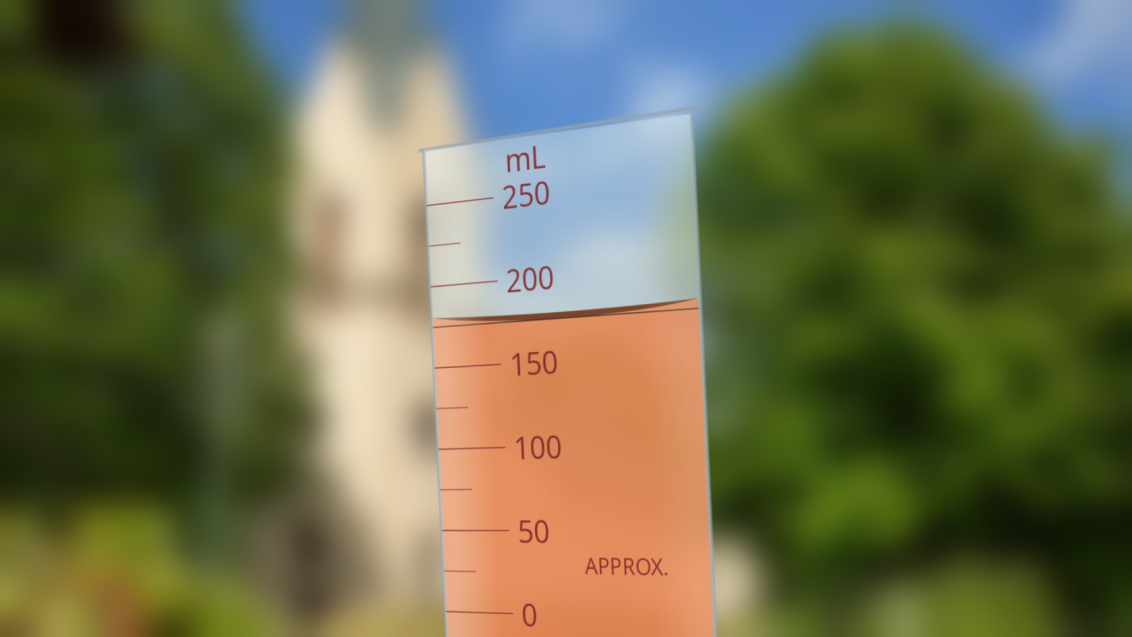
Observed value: 175 mL
